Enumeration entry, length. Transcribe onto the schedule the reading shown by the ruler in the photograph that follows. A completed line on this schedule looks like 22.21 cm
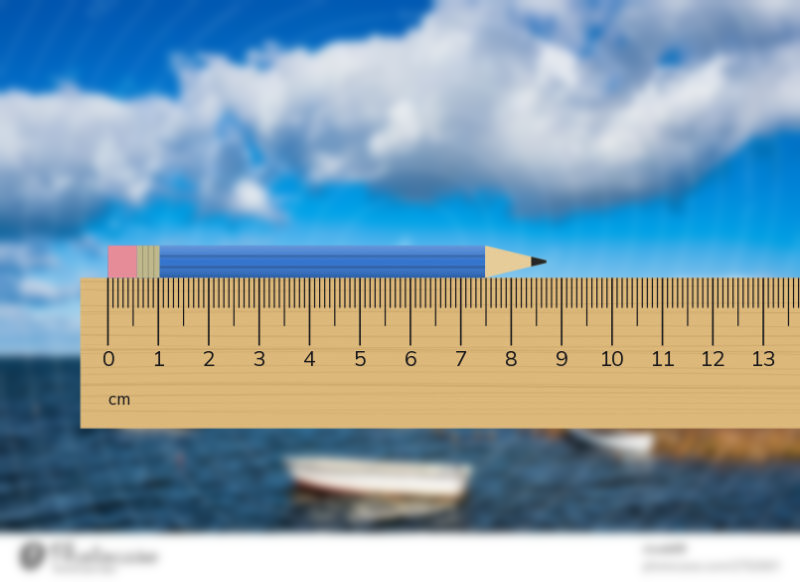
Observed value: 8.7 cm
